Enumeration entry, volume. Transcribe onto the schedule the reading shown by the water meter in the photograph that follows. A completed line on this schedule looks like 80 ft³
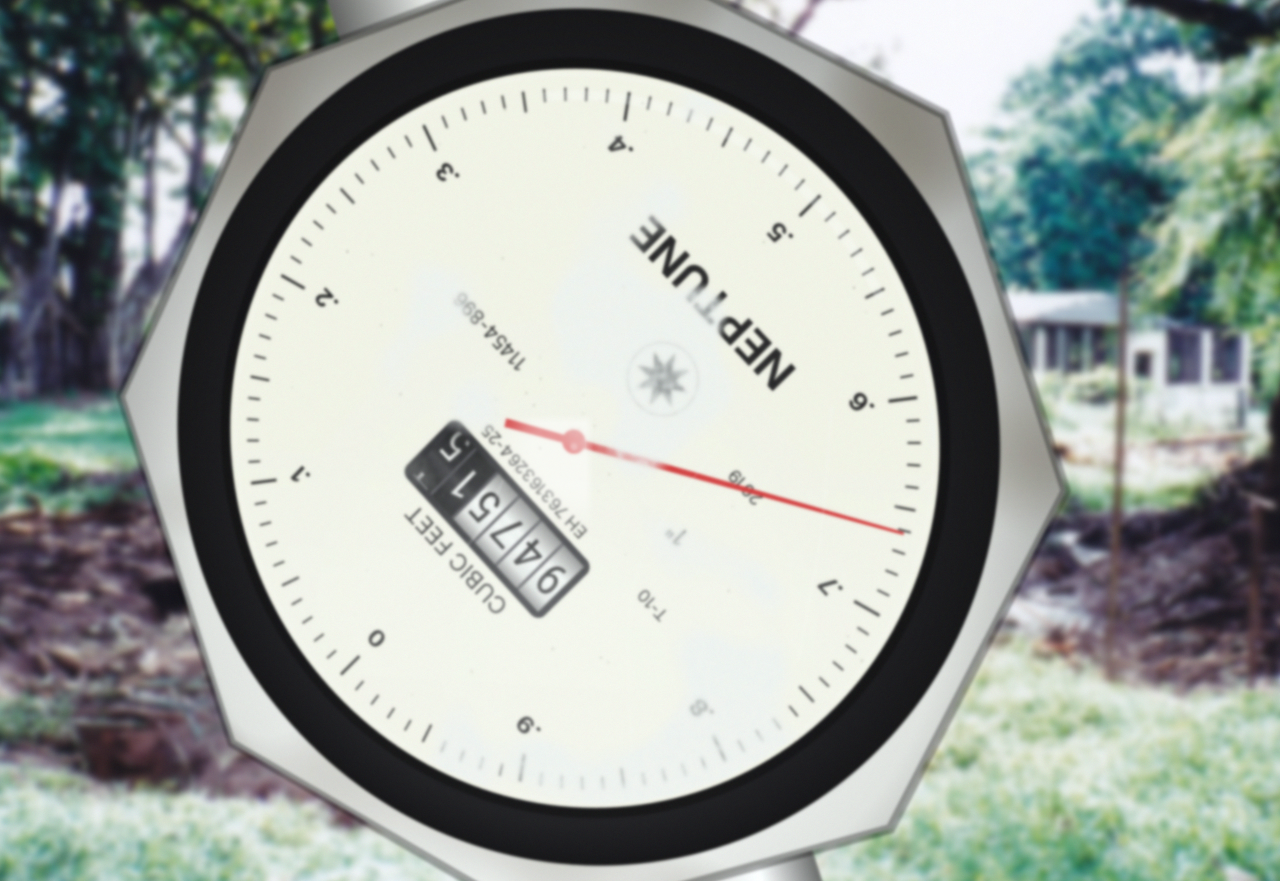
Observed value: 947514.66 ft³
